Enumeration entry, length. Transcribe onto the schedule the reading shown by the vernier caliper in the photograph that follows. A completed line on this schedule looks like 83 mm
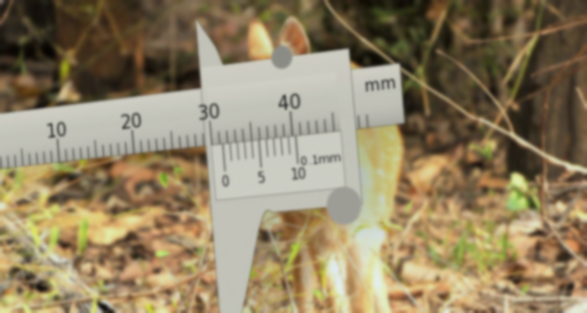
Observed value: 31.4 mm
